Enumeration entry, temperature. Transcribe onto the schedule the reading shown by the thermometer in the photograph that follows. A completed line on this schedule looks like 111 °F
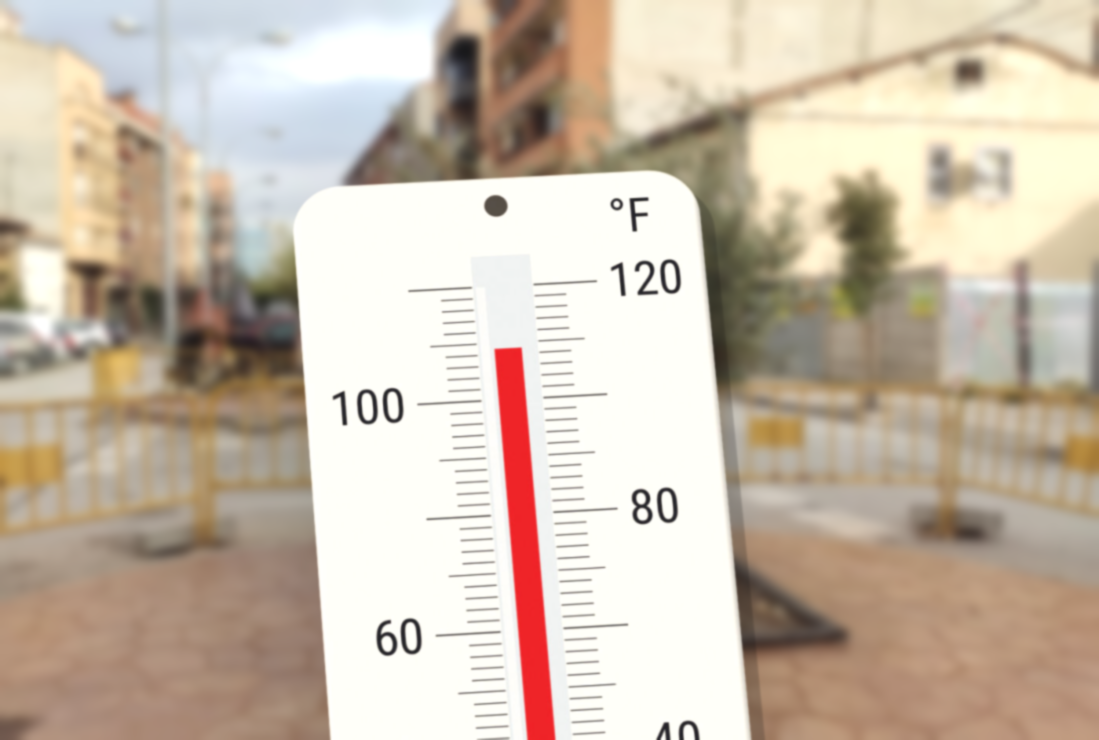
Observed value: 109 °F
